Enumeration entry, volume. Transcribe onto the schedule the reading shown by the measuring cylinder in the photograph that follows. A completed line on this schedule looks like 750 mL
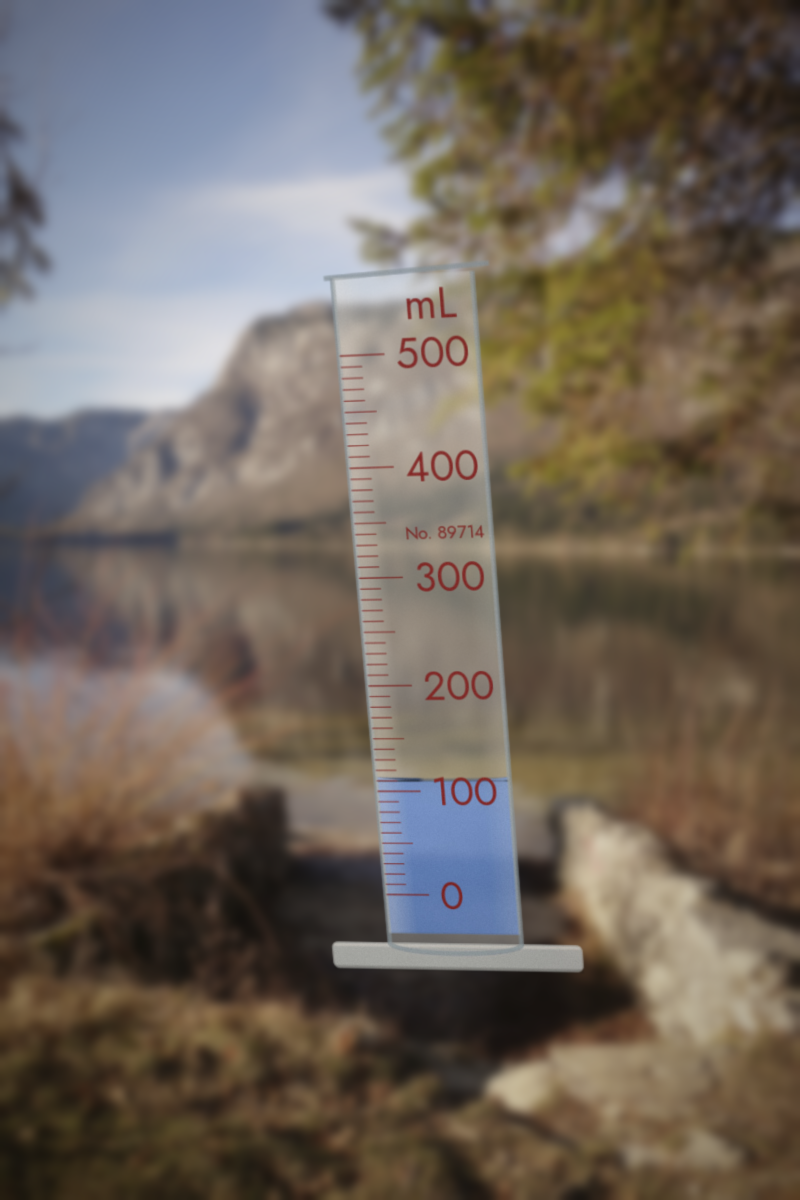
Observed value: 110 mL
